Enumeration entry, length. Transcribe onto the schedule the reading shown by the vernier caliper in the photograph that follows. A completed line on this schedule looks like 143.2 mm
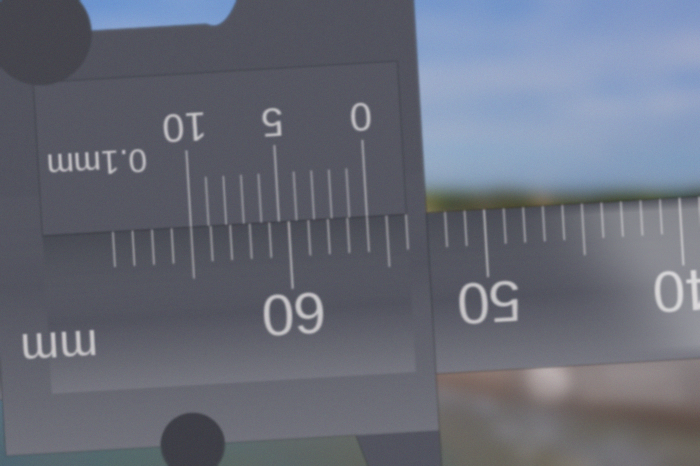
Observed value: 56.0 mm
